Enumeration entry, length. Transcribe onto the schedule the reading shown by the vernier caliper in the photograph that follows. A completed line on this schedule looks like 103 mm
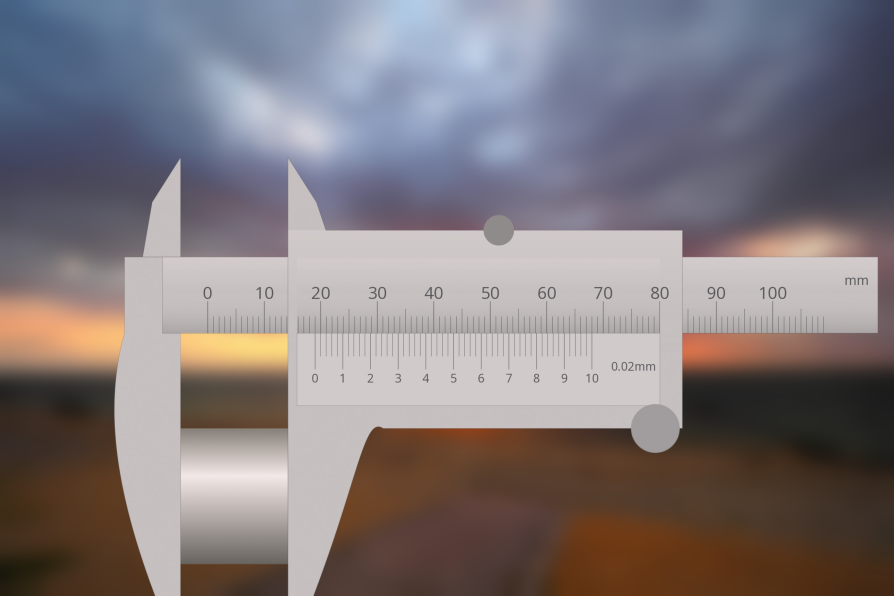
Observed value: 19.0 mm
